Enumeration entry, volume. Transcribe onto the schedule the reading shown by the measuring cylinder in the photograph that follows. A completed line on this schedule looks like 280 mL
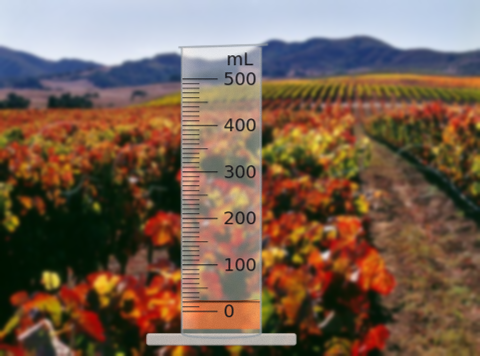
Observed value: 20 mL
